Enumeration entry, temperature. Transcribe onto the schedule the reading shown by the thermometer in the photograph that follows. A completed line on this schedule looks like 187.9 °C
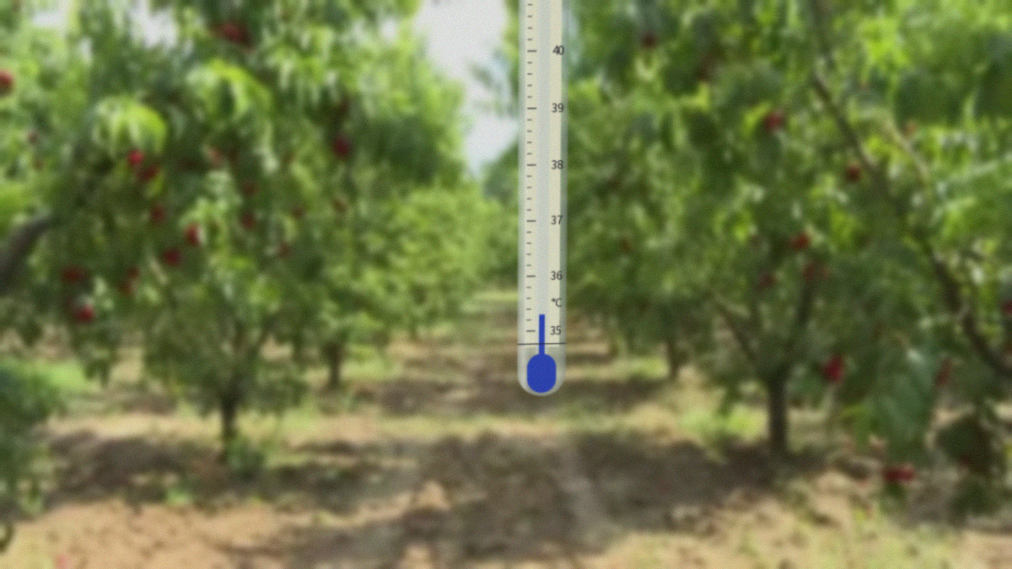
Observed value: 35.3 °C
